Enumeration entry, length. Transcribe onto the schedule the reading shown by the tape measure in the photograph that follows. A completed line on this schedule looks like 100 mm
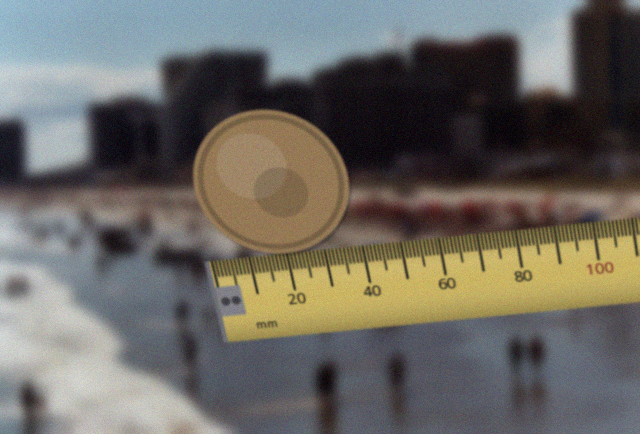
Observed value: 40 mm
